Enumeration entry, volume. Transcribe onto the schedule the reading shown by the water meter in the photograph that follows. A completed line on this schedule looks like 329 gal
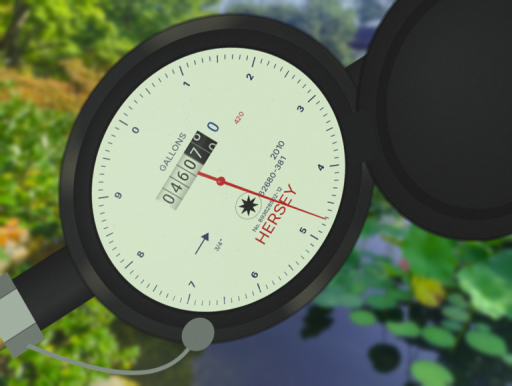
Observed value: 460784.7 gal
